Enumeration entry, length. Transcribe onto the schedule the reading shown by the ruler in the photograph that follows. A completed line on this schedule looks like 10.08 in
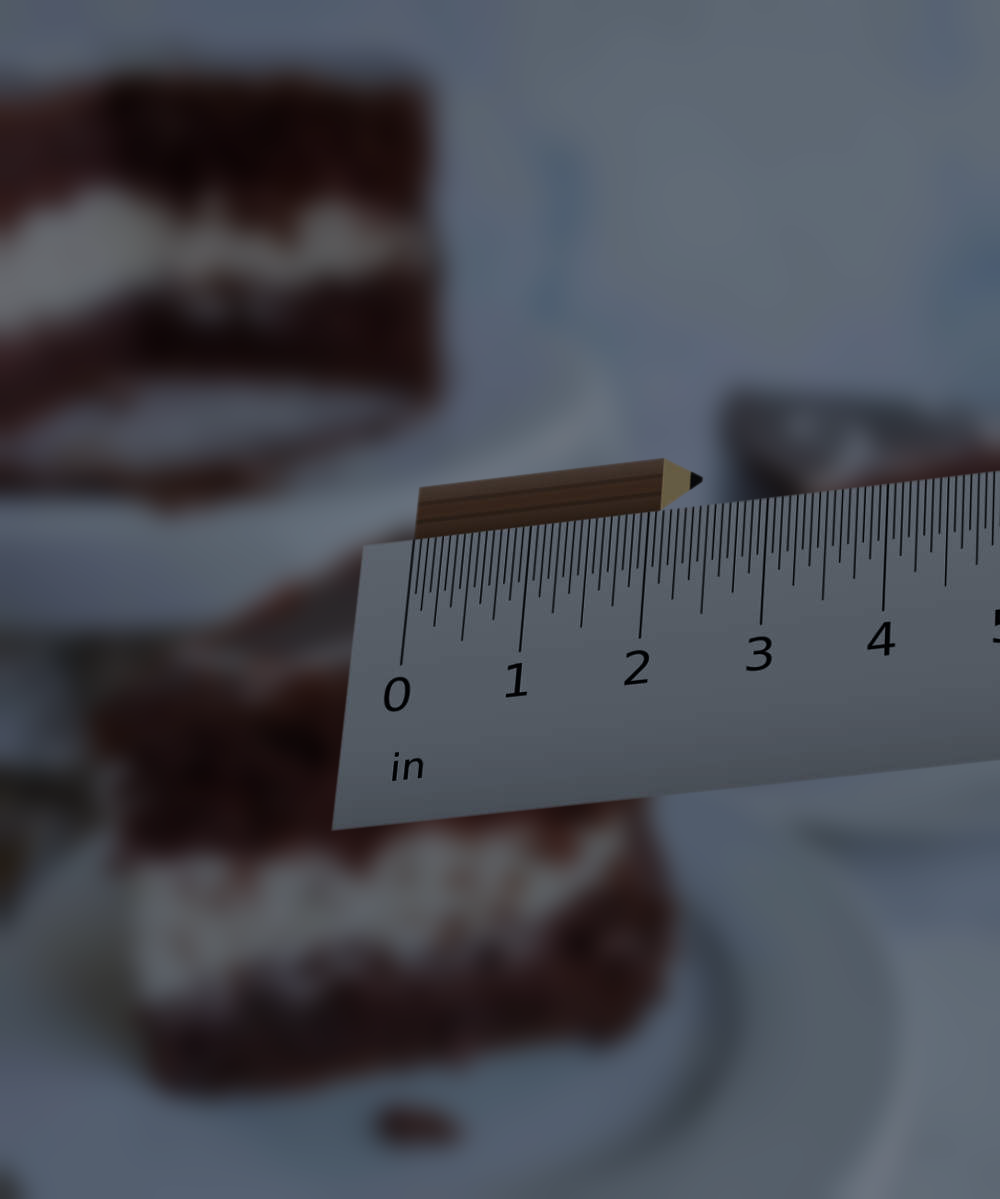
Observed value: 2.4375 in
